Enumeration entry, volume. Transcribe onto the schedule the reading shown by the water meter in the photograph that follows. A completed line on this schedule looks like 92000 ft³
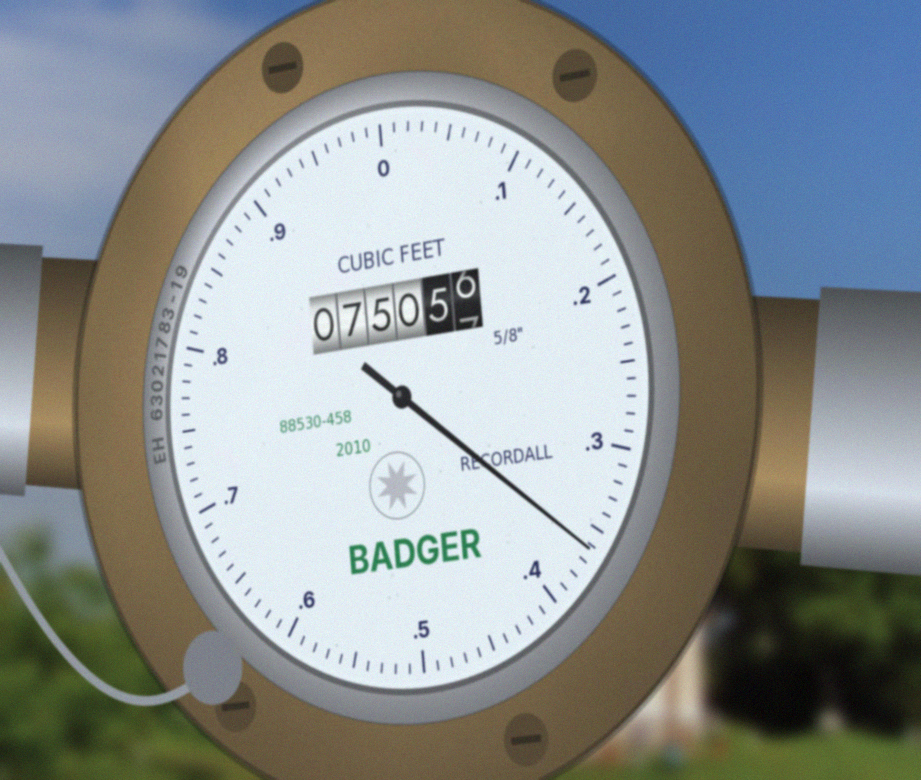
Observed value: 75056.36 ft³
